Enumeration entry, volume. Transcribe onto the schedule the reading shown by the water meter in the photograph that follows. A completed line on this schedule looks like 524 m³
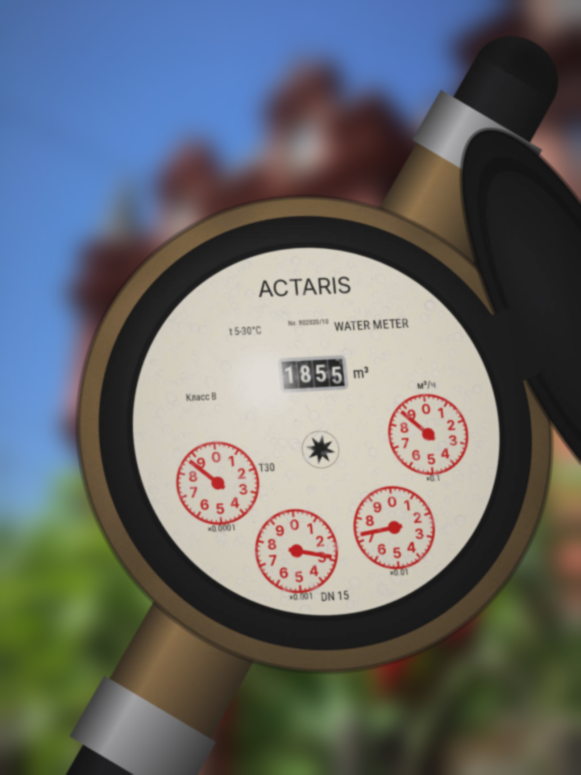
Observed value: 1854.8728 m³
